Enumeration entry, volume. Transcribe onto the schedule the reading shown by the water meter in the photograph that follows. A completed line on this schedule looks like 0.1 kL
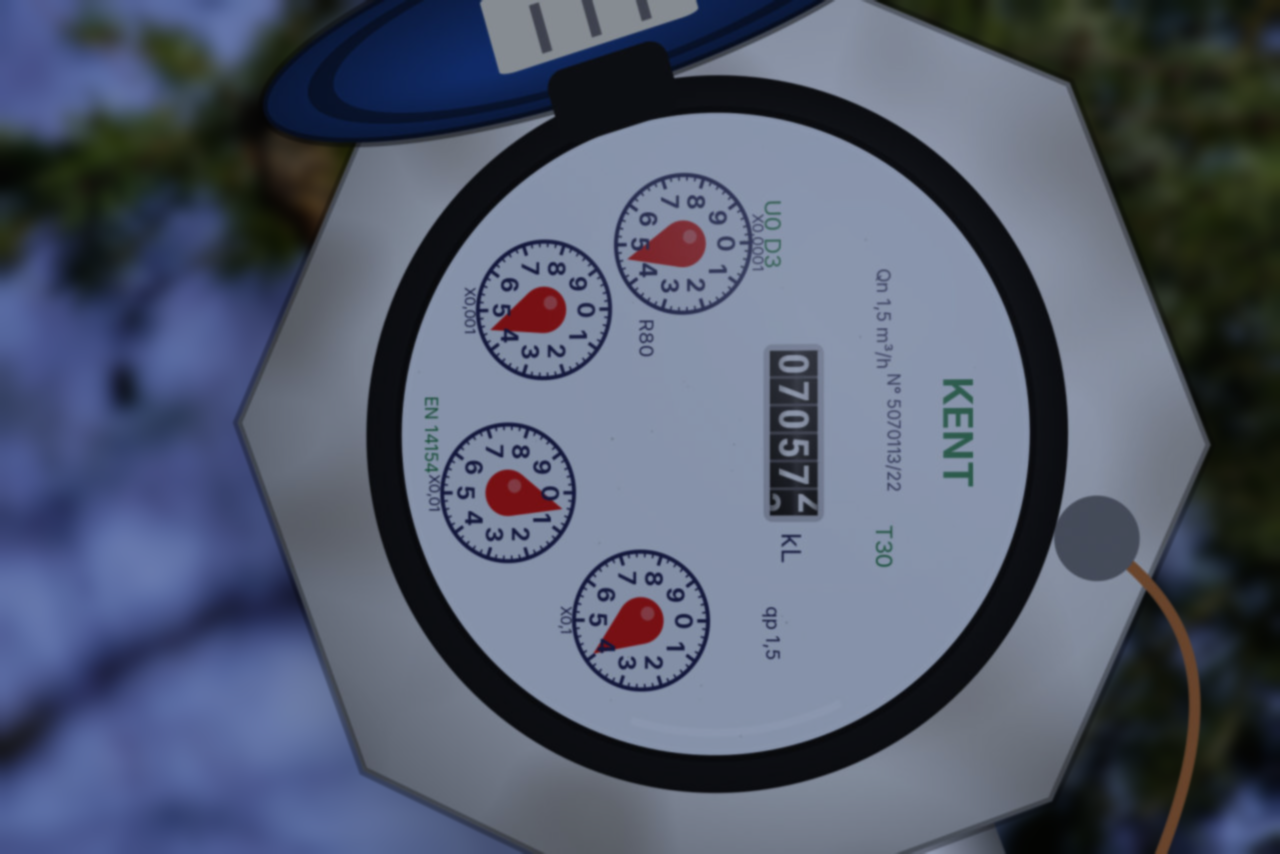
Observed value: 70572.4044 kL
